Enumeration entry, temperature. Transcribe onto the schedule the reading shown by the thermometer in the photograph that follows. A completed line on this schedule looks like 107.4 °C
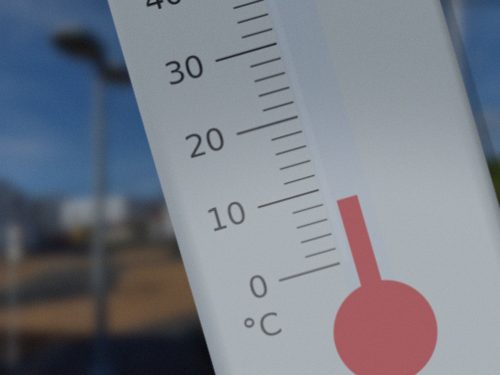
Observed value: 8 °C
